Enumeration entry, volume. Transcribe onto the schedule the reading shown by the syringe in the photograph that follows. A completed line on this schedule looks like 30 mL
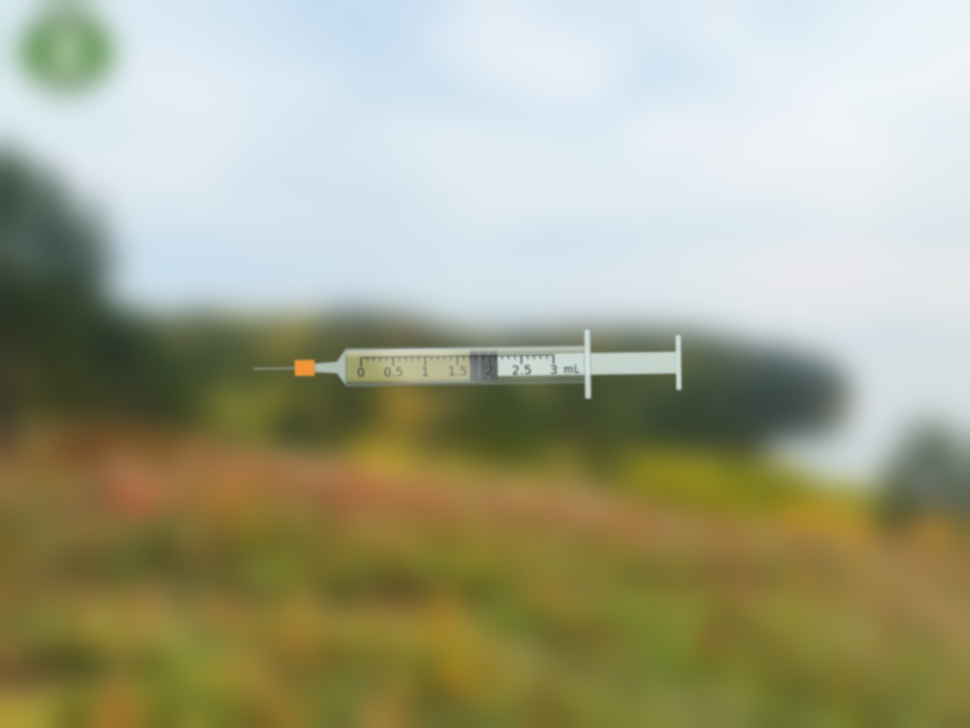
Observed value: 1.7 mL
